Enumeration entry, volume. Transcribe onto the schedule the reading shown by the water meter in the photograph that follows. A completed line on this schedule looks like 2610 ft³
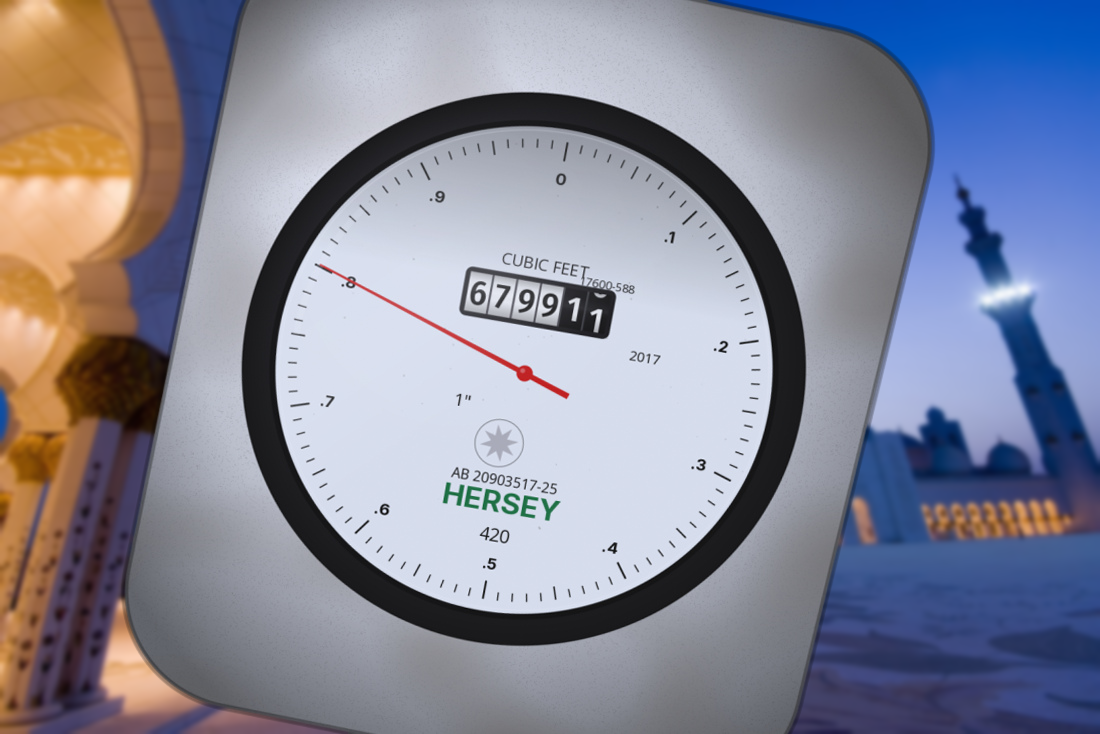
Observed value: 679910.80 ft³
